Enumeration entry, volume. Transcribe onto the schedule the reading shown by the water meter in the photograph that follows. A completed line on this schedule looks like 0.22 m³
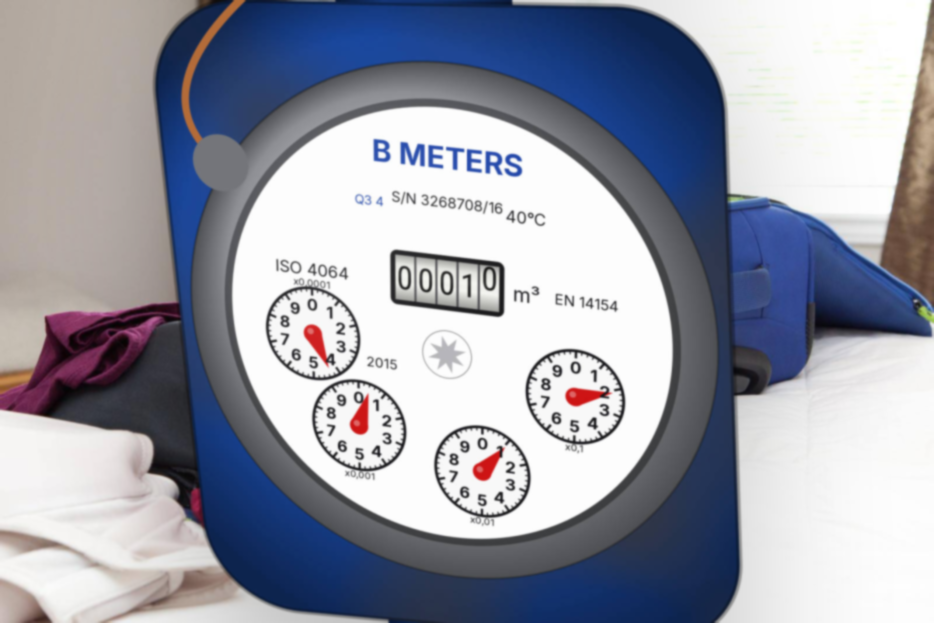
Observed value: 10.2104 m³
